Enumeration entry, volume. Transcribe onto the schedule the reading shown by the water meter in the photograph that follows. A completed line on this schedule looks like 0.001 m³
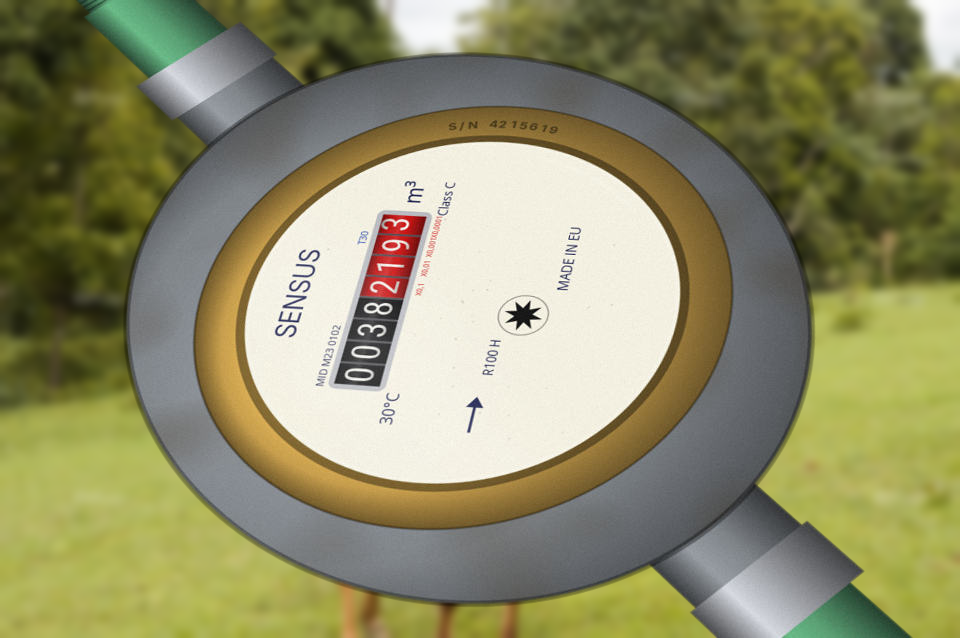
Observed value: 38.2193 m³
